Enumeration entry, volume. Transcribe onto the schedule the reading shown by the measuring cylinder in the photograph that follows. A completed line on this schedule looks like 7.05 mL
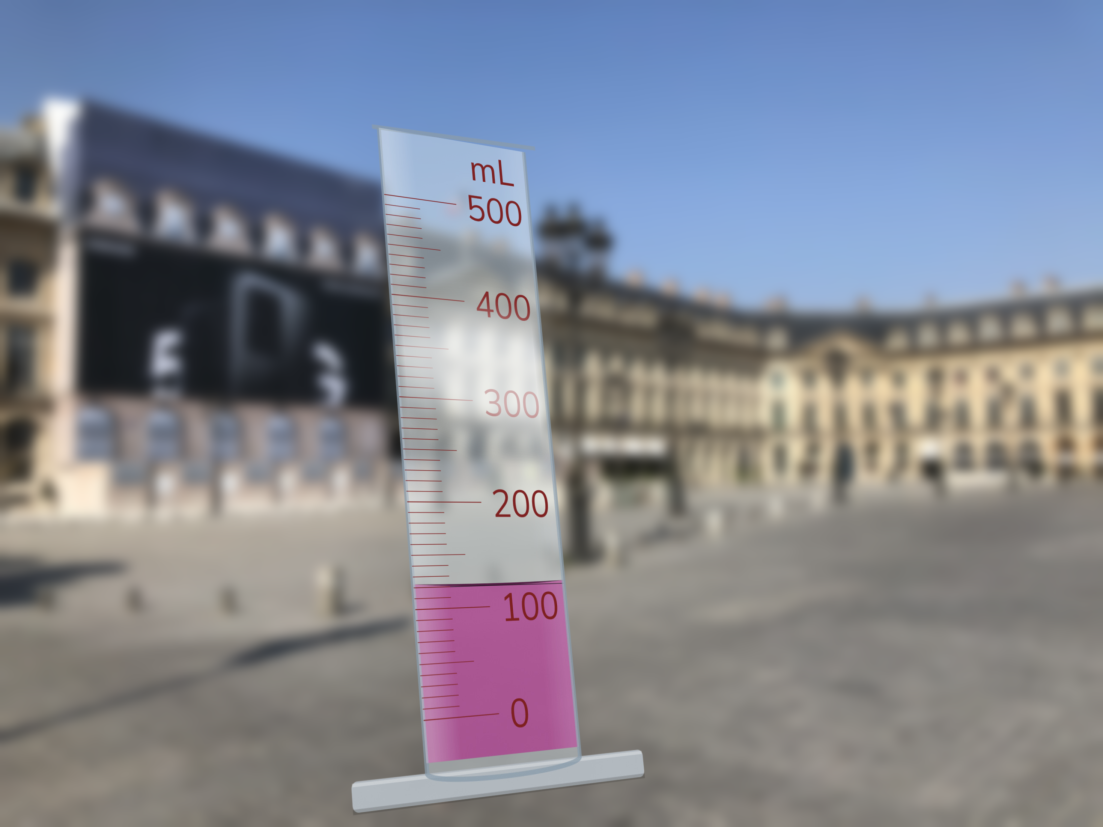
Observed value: 120 mL
